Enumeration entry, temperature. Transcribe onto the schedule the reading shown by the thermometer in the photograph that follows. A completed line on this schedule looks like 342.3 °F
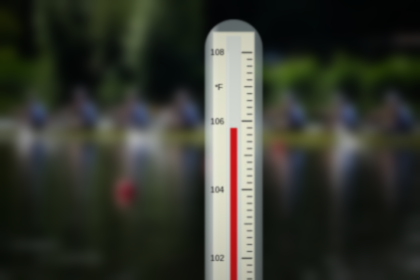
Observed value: 105.8 °F
